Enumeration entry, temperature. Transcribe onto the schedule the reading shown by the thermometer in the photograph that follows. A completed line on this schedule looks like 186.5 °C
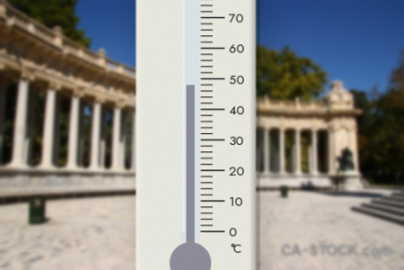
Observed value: 48 °C
